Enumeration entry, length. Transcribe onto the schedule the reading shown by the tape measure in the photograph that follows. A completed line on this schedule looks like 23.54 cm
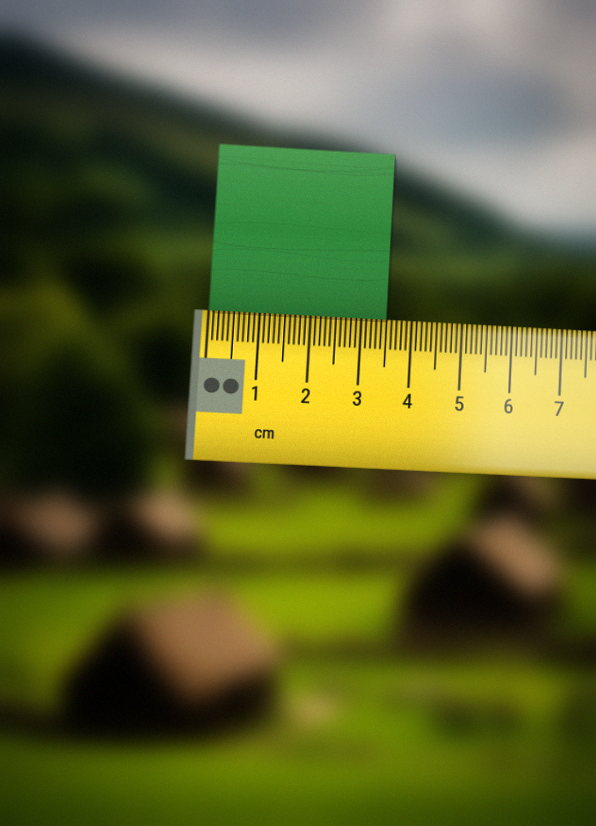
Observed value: 3.5 cm
